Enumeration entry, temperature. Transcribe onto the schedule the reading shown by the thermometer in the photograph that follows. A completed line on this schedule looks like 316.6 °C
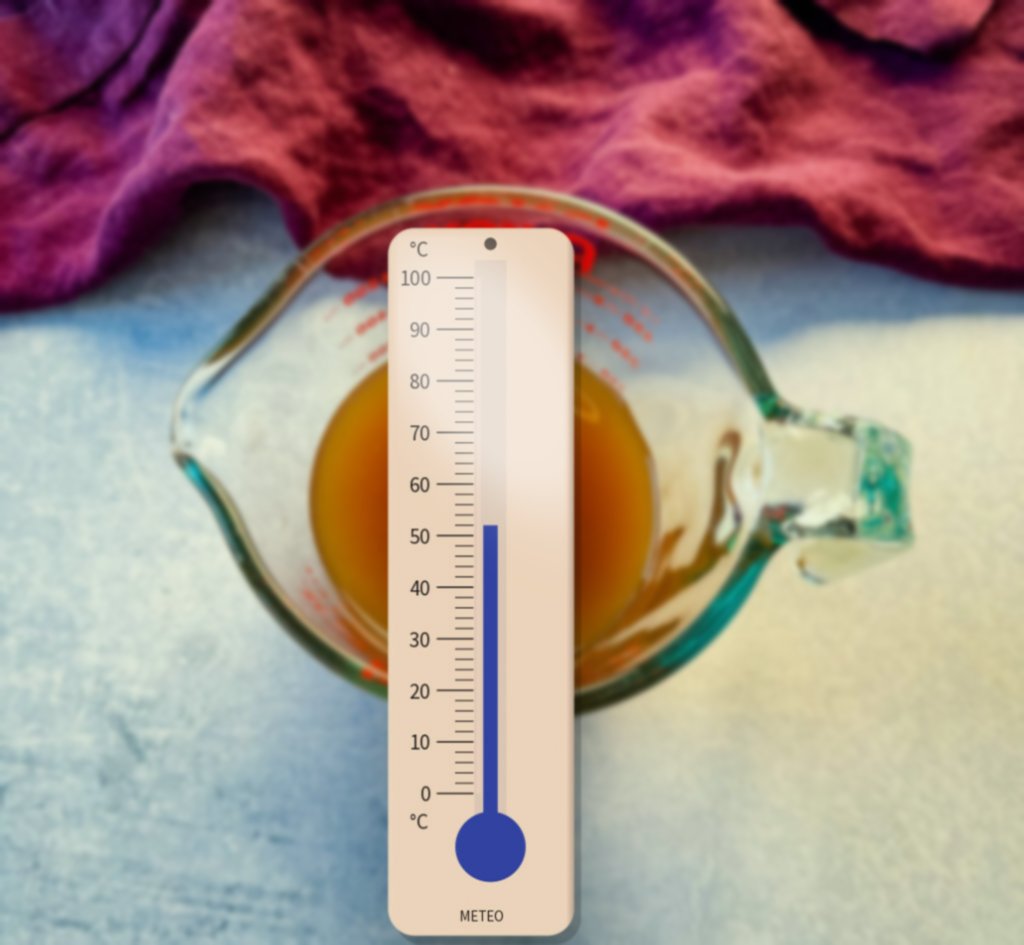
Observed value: 52 °C
